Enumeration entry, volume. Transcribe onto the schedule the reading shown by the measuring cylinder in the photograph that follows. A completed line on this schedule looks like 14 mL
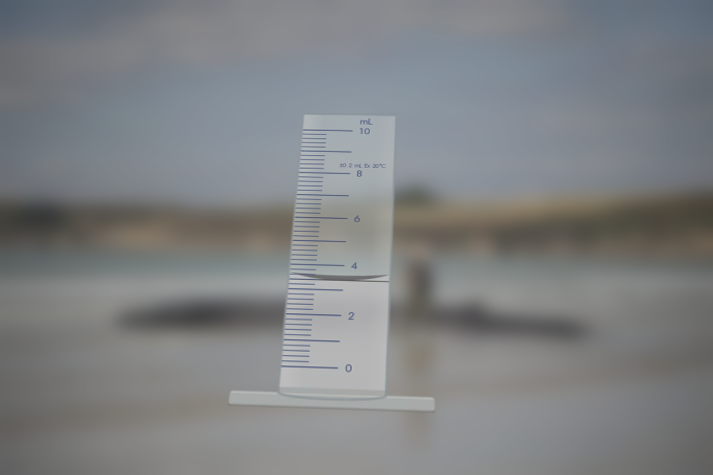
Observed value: 3.4 mL
